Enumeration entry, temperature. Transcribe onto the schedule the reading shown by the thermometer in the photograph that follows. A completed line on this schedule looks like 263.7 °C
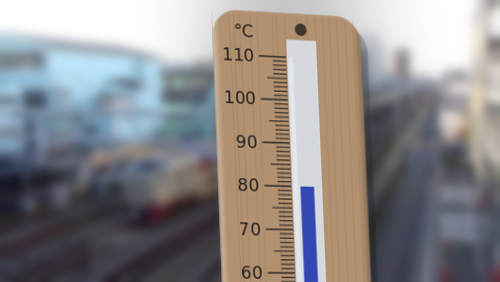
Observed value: 80 °C
